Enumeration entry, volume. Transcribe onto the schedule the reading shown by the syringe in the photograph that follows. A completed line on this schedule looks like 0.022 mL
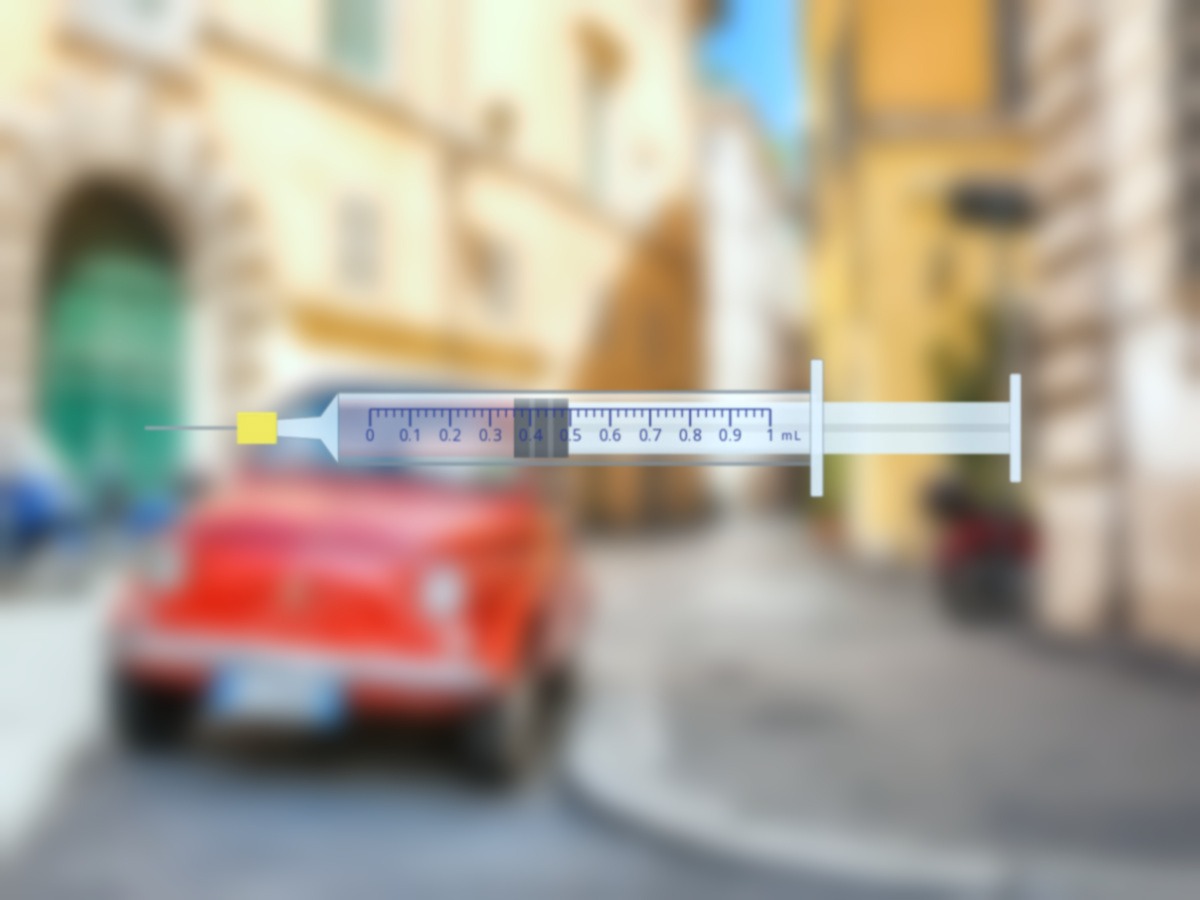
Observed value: 0.36 mL
